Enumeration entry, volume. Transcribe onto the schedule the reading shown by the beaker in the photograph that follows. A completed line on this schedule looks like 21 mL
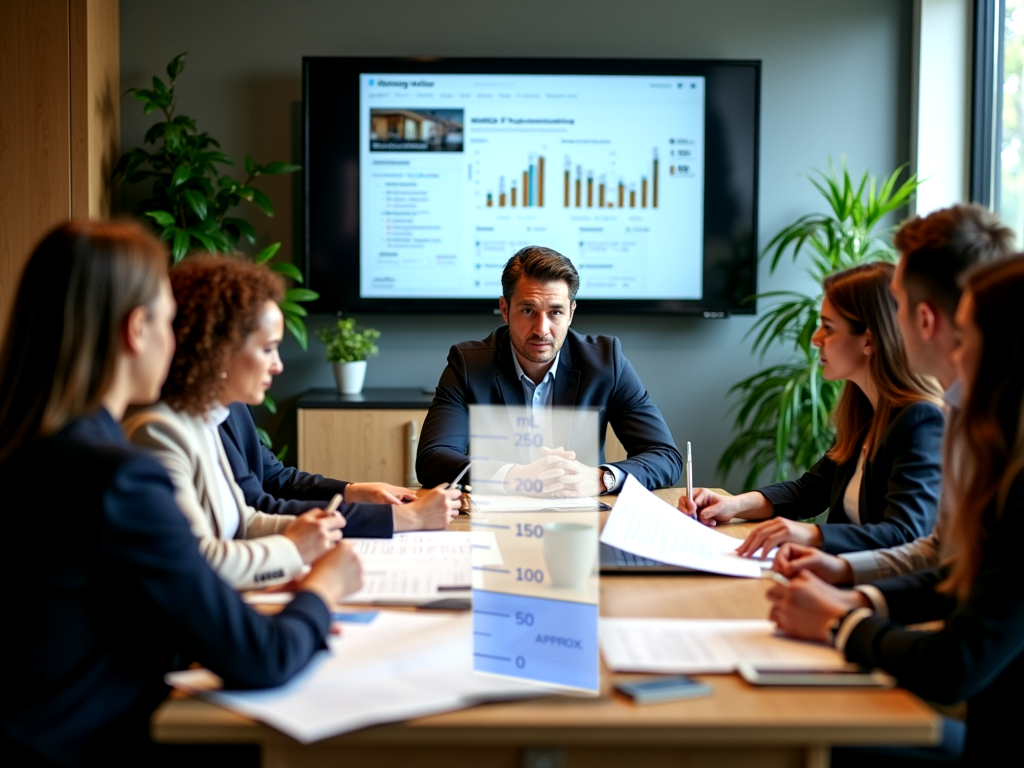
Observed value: 75 mL
